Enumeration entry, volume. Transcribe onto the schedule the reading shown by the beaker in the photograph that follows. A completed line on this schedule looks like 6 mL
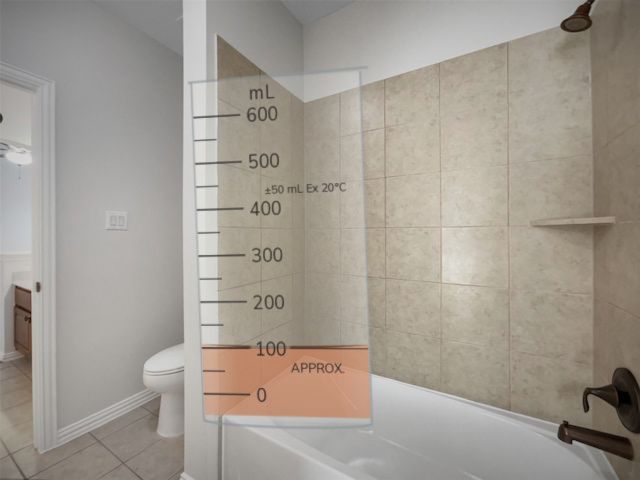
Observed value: 100 mL
